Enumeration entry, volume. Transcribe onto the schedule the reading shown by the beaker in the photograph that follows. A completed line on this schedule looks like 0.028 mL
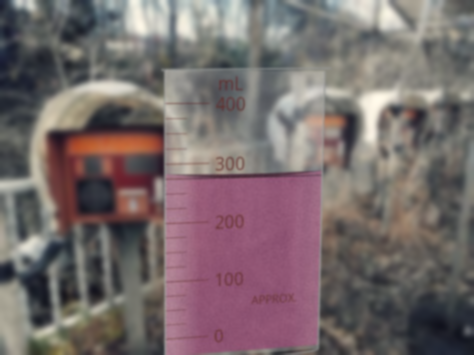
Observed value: 275 mL
